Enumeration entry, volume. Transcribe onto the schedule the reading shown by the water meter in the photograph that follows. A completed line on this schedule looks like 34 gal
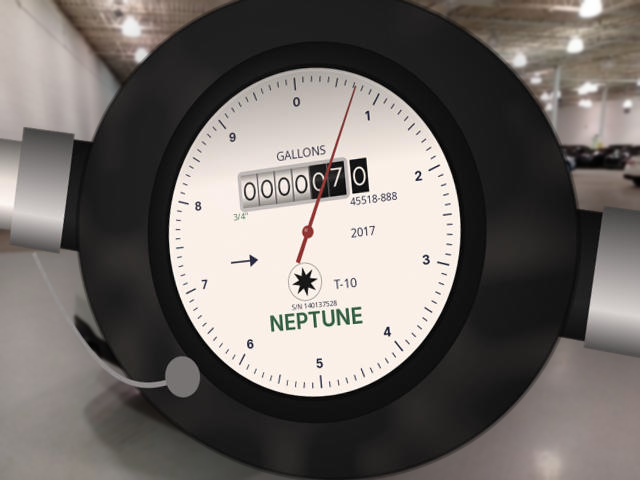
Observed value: 70.7 gal
